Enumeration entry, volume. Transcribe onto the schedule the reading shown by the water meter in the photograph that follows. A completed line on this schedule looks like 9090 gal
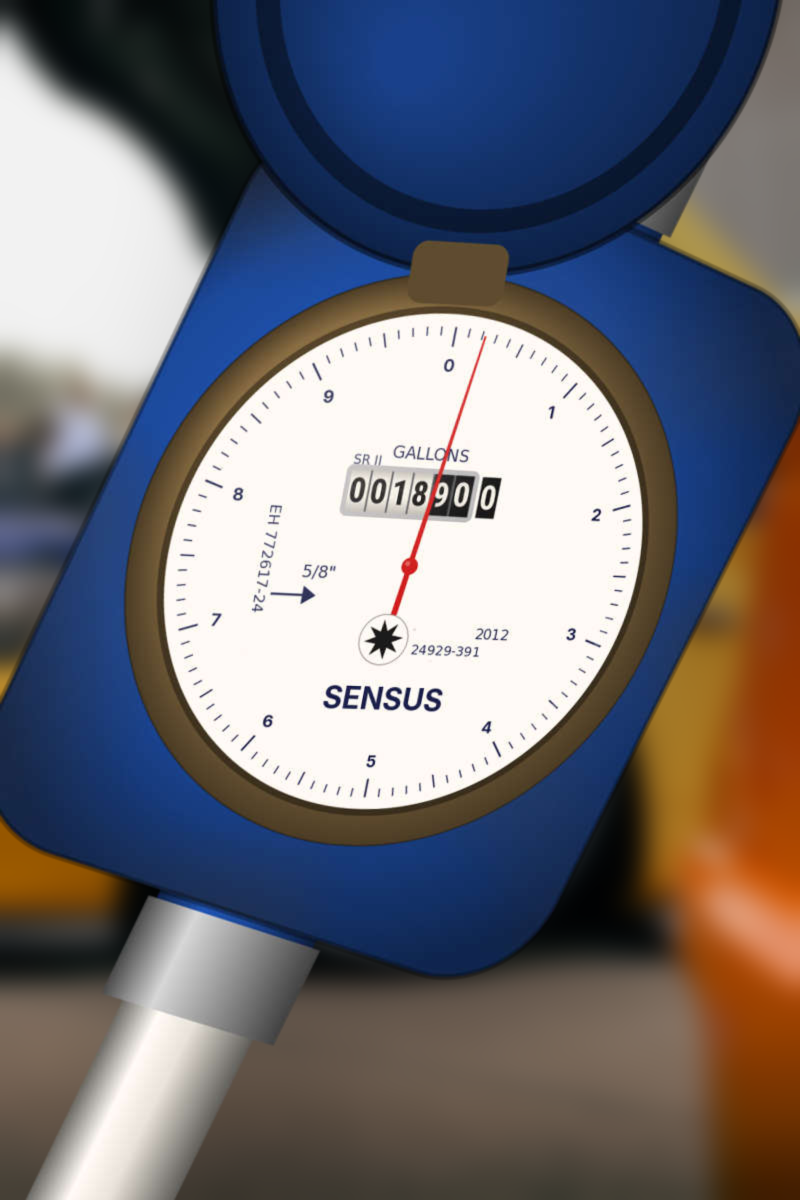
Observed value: 18900.2 gal
